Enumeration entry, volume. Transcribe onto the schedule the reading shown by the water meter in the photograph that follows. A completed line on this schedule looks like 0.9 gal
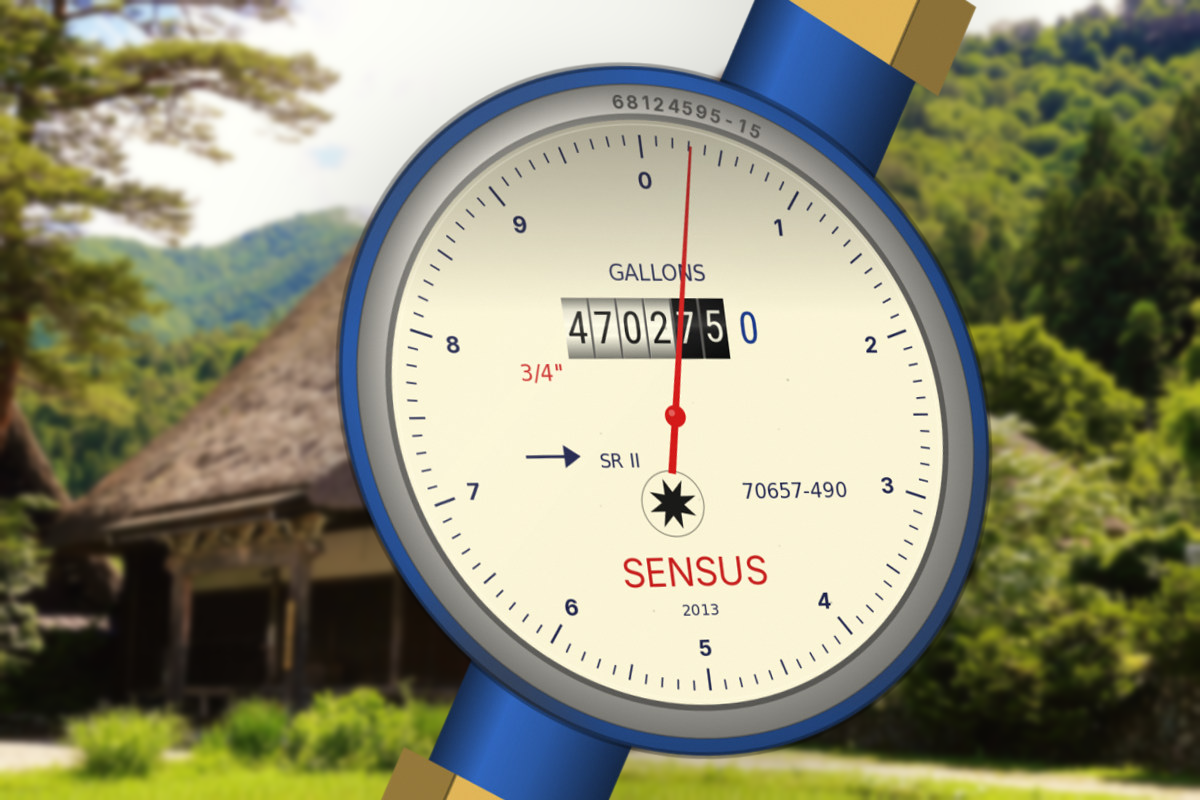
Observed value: 4702750.3 gal
